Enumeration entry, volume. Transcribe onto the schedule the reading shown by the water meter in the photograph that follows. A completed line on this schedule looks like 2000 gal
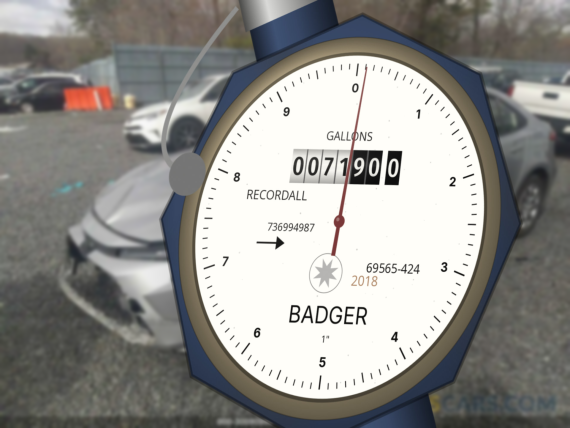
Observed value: 71900.1 gal
